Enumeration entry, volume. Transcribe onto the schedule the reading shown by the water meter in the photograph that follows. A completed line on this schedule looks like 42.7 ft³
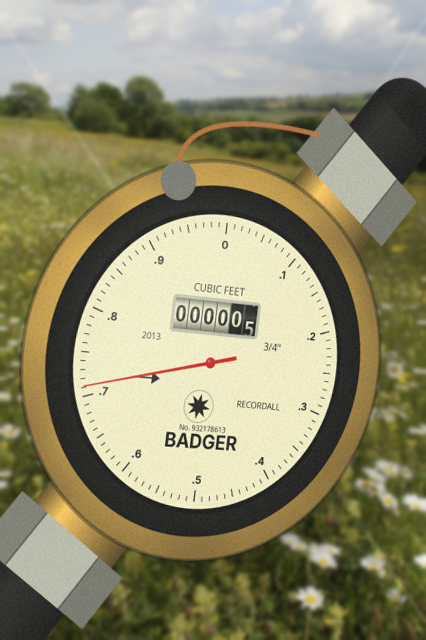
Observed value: 4.71 ft³
